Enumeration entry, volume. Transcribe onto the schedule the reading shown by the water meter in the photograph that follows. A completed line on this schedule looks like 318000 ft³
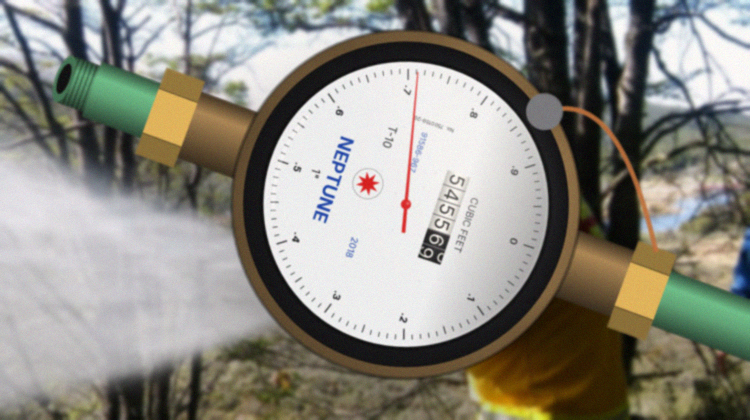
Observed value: 545568.71 ft³
